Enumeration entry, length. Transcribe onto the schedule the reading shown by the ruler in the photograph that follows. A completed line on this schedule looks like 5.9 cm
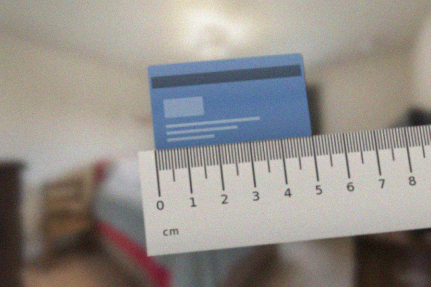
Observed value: 5 cm
